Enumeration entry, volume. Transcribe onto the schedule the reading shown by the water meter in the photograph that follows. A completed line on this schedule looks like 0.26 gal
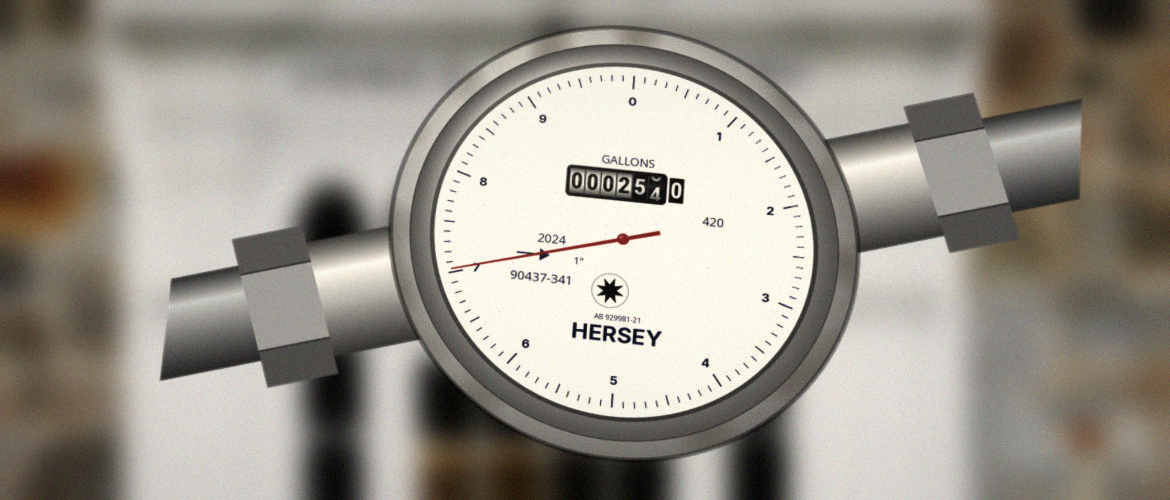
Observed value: 2537.0 gal
